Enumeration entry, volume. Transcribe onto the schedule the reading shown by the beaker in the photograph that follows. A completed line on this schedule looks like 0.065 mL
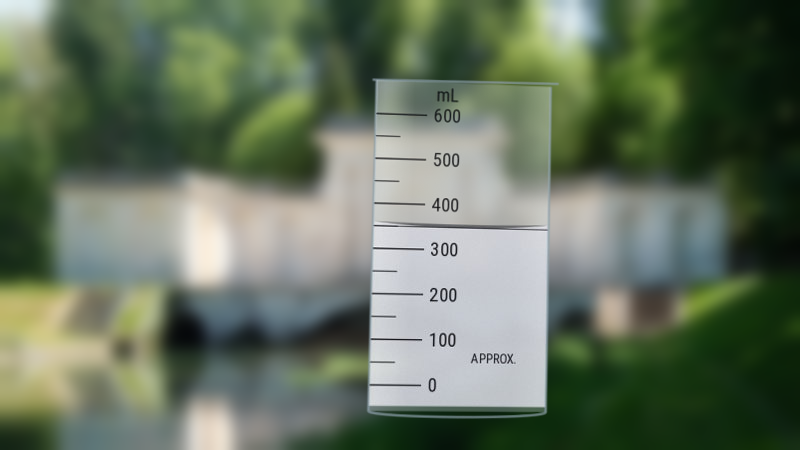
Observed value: 350 mL
